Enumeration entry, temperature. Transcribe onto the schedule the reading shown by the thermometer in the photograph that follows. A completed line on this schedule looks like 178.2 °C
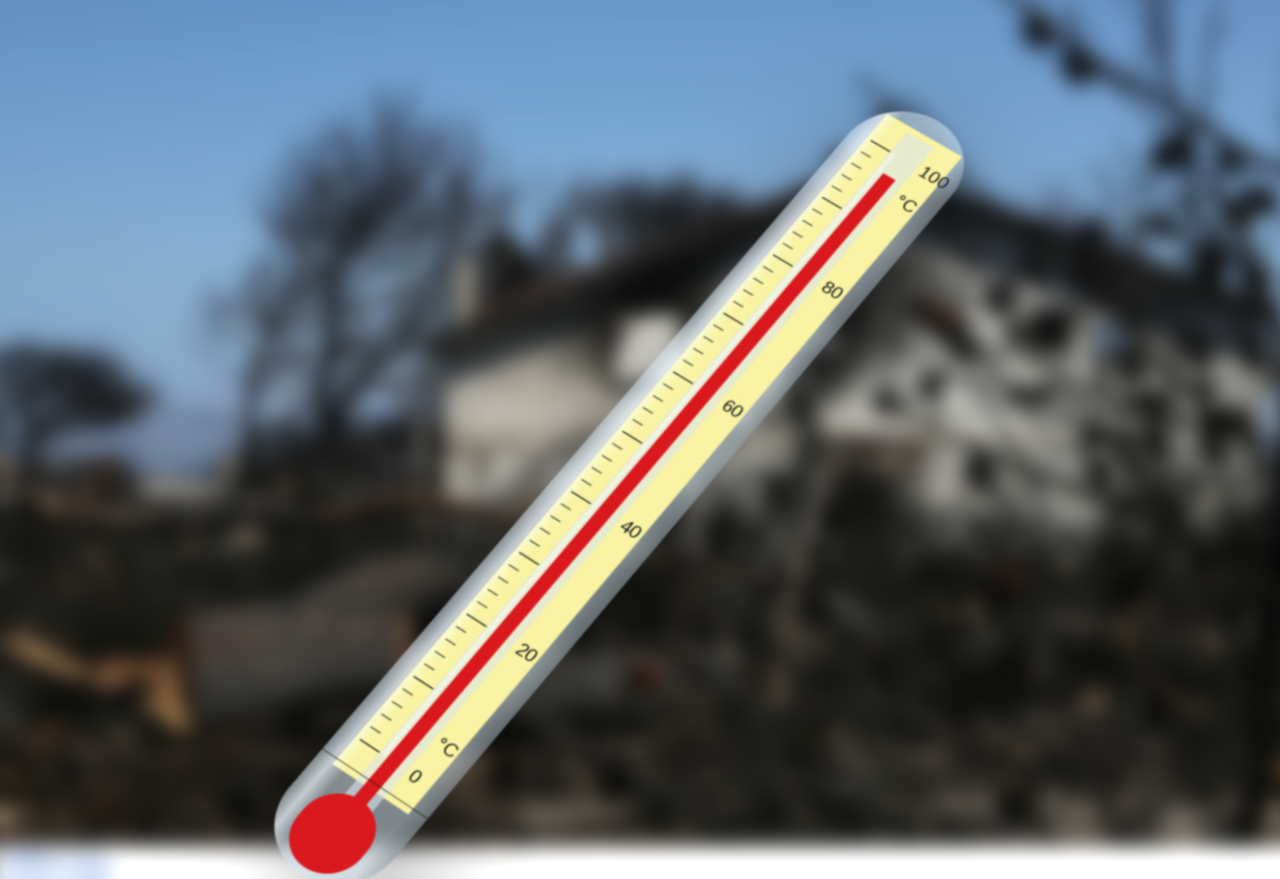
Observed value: 97 °C
